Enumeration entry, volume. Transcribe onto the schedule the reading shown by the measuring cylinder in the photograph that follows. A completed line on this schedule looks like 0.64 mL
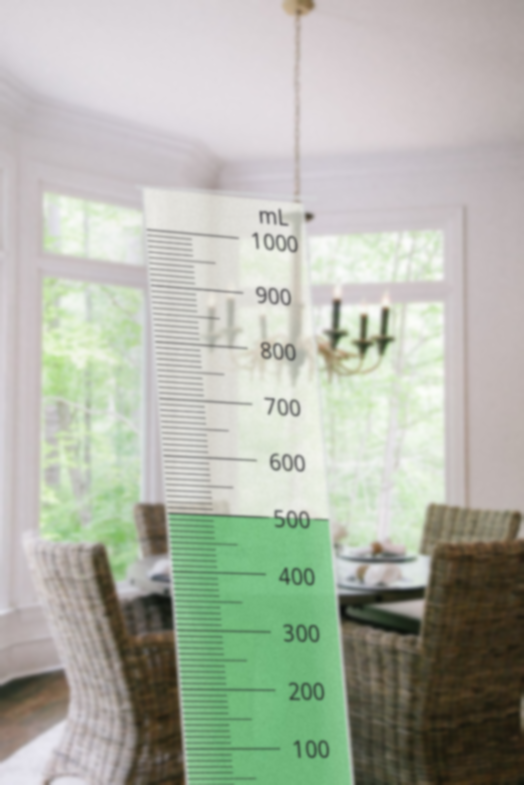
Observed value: 500 mL
